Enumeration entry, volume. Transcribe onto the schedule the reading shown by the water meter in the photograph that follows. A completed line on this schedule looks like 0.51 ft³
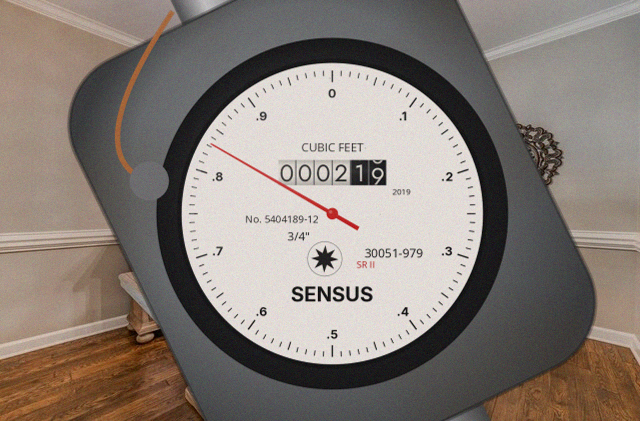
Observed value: 218.83 ft³
